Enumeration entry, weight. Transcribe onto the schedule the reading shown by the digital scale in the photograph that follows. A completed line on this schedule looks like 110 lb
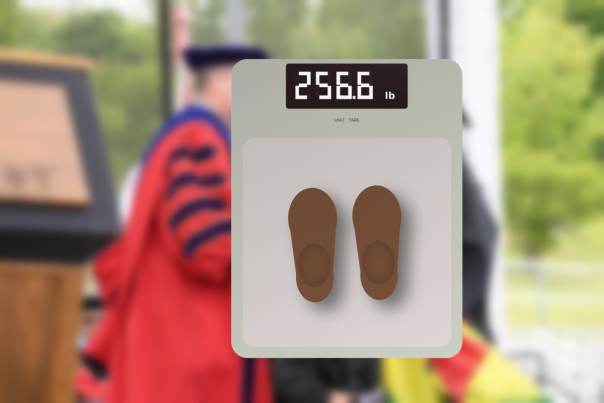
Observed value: 256.6 lb
